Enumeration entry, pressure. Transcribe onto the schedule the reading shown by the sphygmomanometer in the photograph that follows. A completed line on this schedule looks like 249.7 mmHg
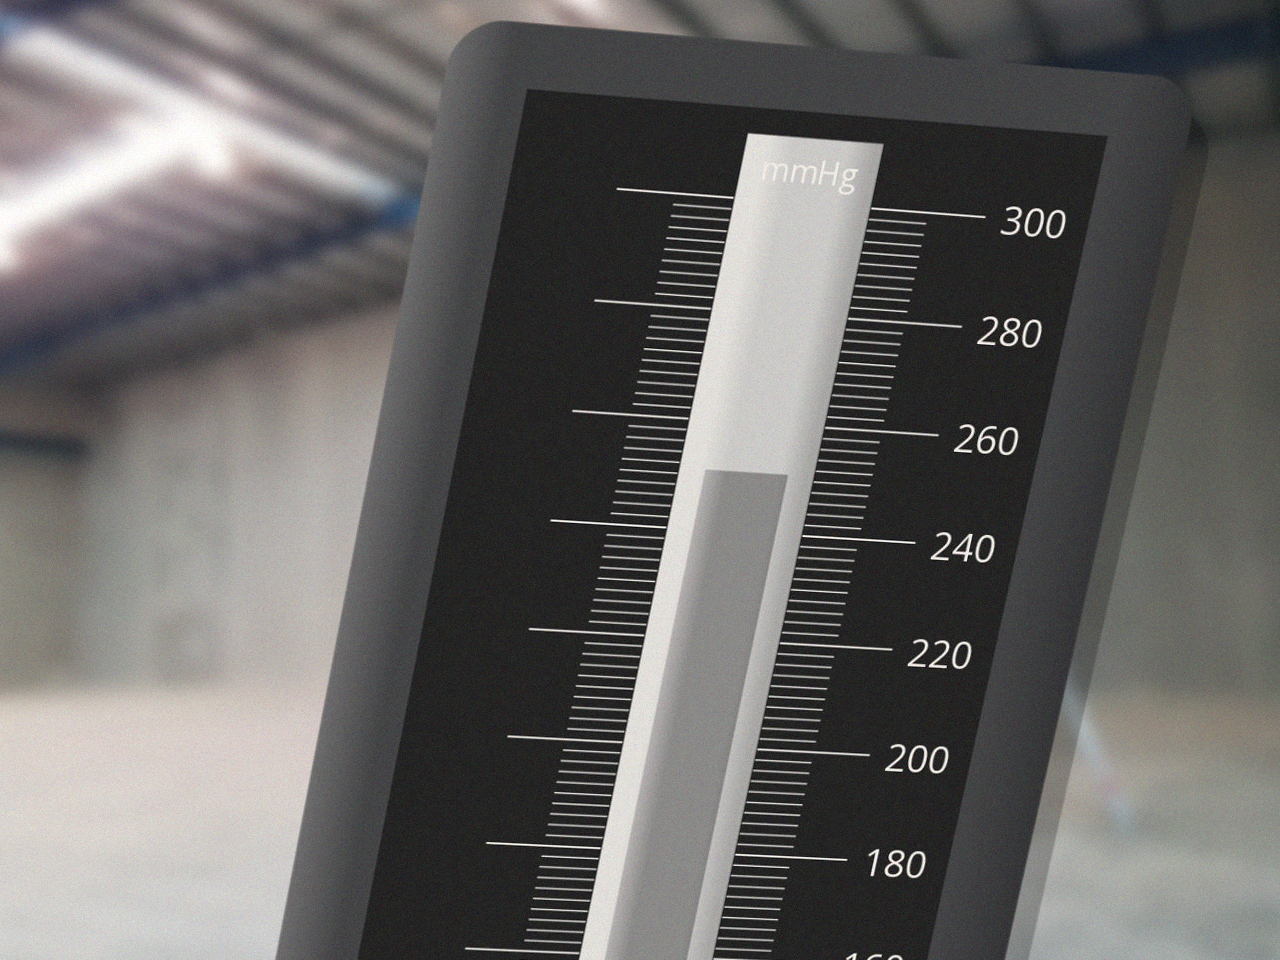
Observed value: 251 mmHg
